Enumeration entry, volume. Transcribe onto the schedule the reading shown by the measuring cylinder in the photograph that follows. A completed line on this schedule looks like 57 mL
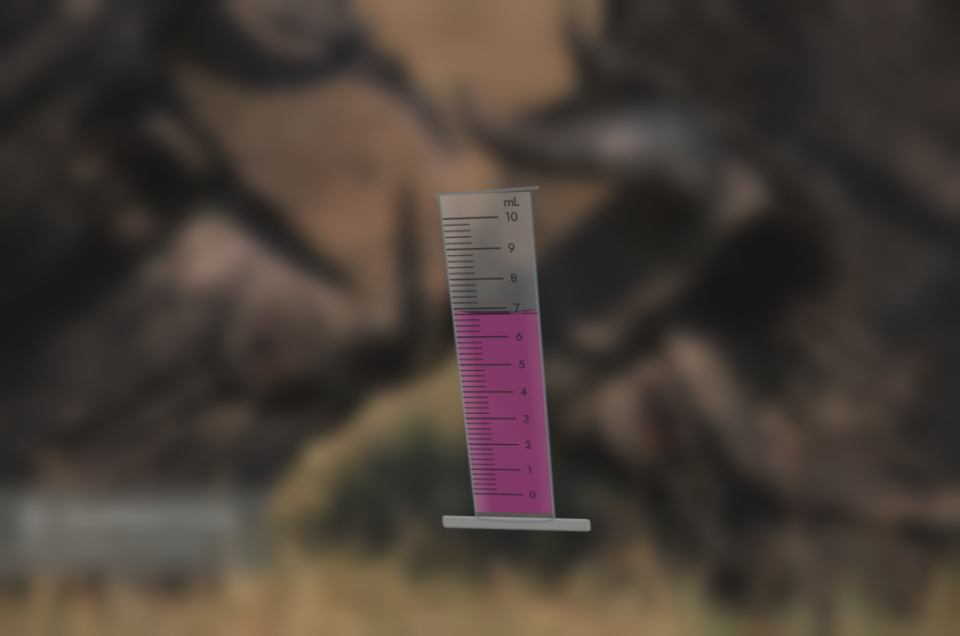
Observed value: 6.8 mL
